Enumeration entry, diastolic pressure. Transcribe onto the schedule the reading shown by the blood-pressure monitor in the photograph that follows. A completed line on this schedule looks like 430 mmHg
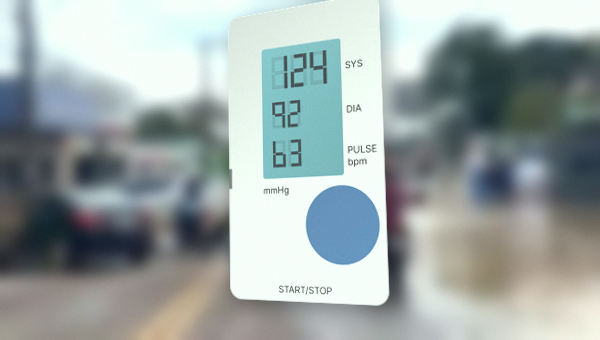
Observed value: 92 mmHg
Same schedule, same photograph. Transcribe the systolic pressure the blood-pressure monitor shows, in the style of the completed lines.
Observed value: 124 mmHg
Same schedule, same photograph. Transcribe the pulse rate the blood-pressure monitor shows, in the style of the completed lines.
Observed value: 63 bpm
